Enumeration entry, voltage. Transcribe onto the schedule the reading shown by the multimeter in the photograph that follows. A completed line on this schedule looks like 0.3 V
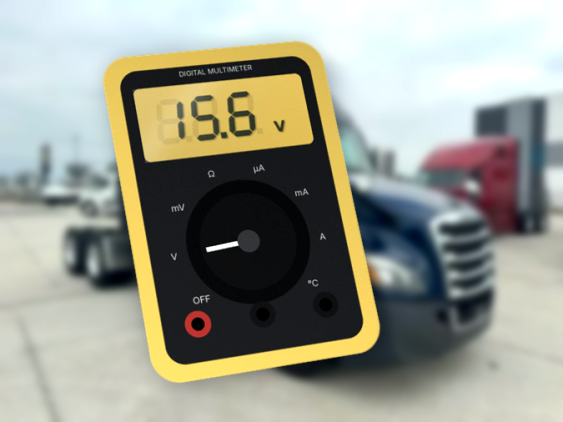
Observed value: 15.6 V
